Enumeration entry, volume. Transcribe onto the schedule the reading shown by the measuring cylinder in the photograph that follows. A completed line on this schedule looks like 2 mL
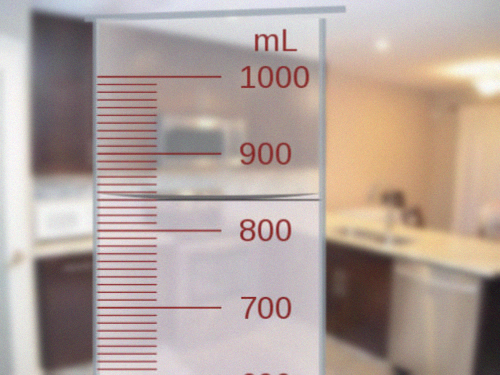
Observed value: 840 mL
